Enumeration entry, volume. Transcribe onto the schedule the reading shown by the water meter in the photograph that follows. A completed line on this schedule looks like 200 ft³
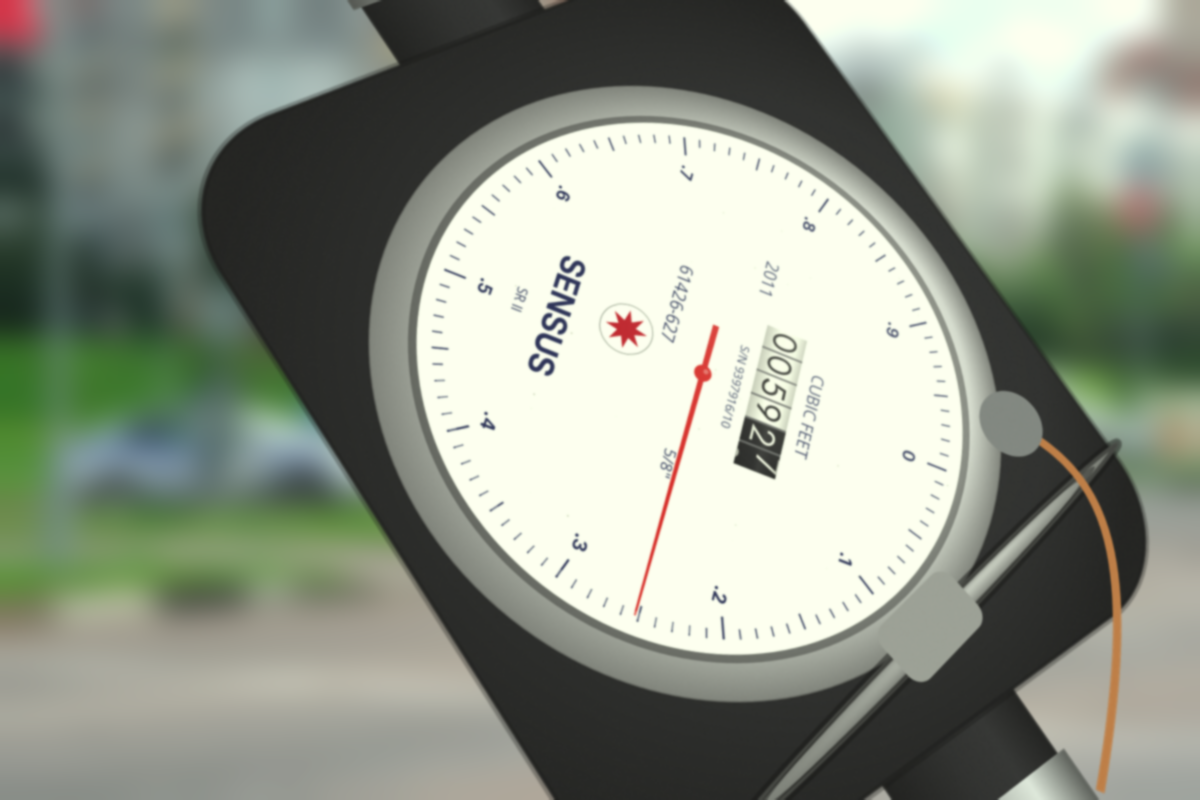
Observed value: 5927.25 ft³
